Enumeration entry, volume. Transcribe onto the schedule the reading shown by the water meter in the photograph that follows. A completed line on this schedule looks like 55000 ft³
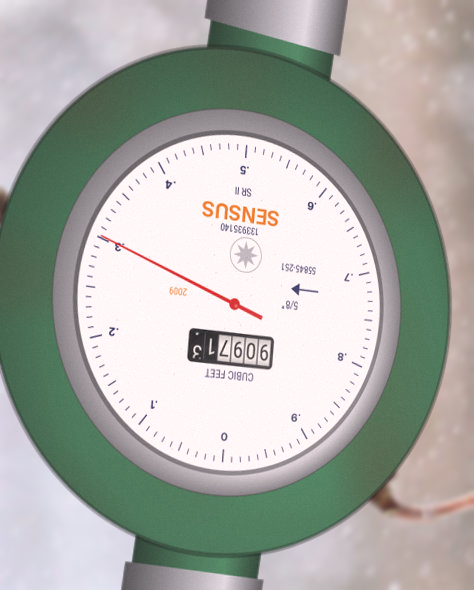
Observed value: 909713.30 ft³
